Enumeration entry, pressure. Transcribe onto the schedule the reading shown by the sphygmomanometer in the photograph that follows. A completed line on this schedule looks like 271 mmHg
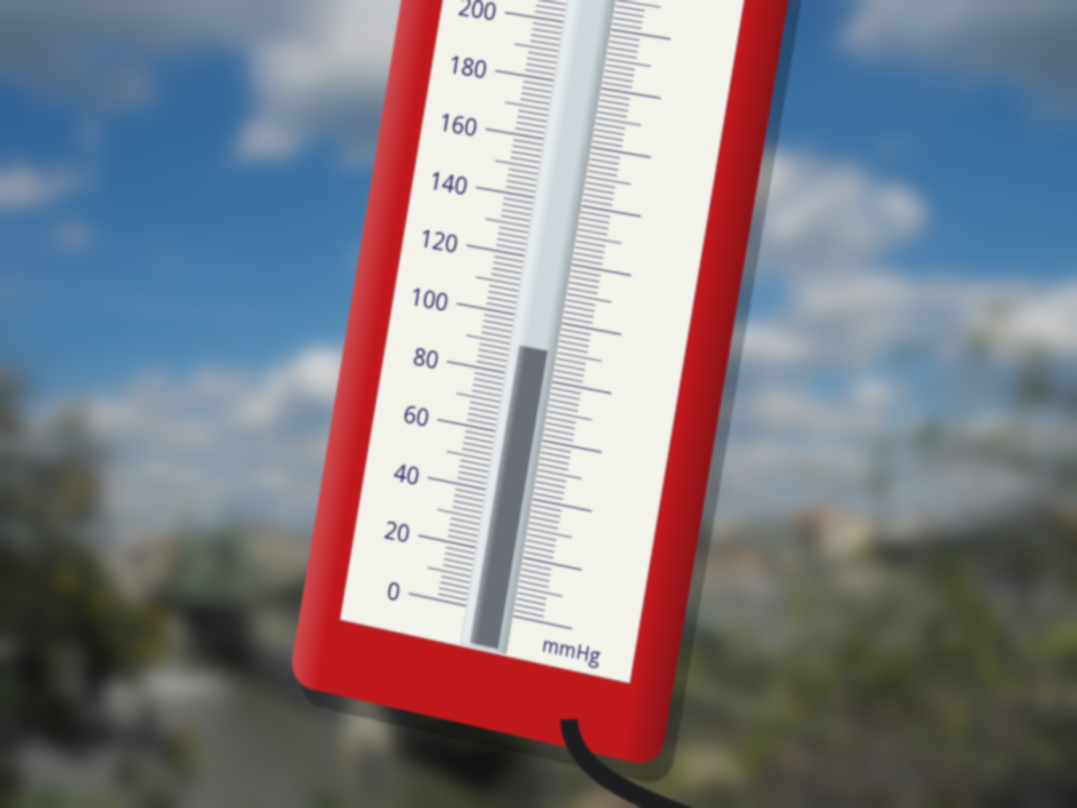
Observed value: 90 mmHg
